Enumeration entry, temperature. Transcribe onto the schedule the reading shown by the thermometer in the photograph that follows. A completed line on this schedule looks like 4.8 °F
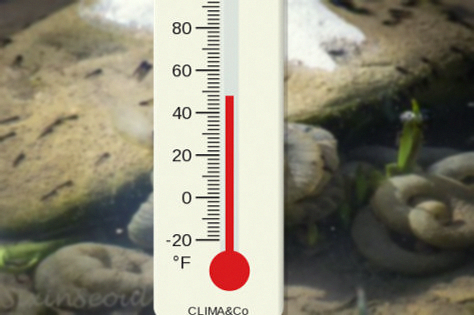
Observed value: 48 °F
